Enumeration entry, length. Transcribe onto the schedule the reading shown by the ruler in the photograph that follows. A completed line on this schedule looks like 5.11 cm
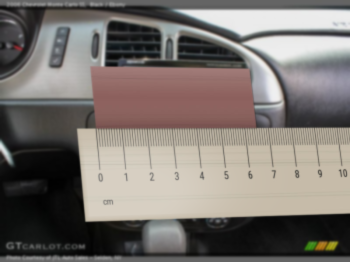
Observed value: 6.5 cm
